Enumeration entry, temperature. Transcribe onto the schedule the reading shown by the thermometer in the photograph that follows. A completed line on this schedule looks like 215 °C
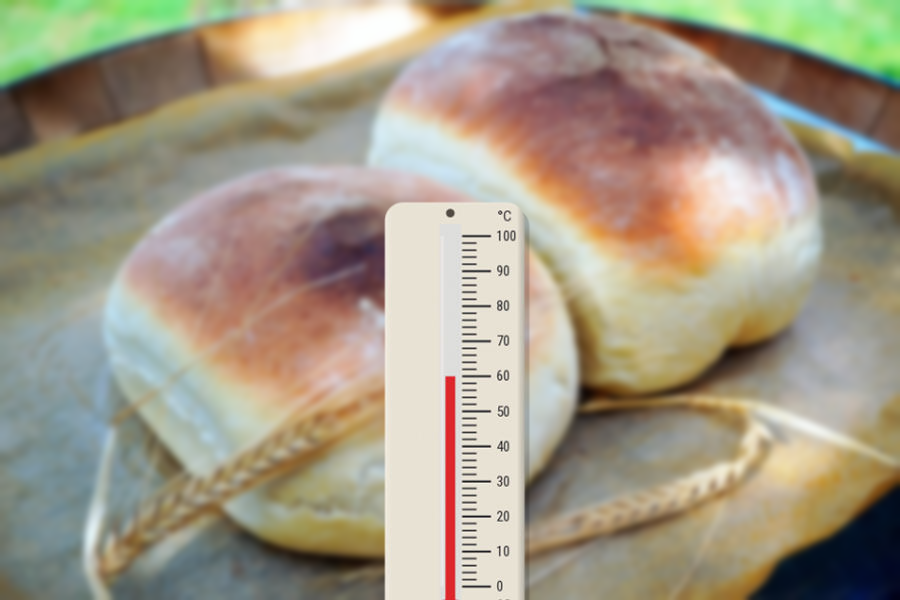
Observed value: 60 °C
